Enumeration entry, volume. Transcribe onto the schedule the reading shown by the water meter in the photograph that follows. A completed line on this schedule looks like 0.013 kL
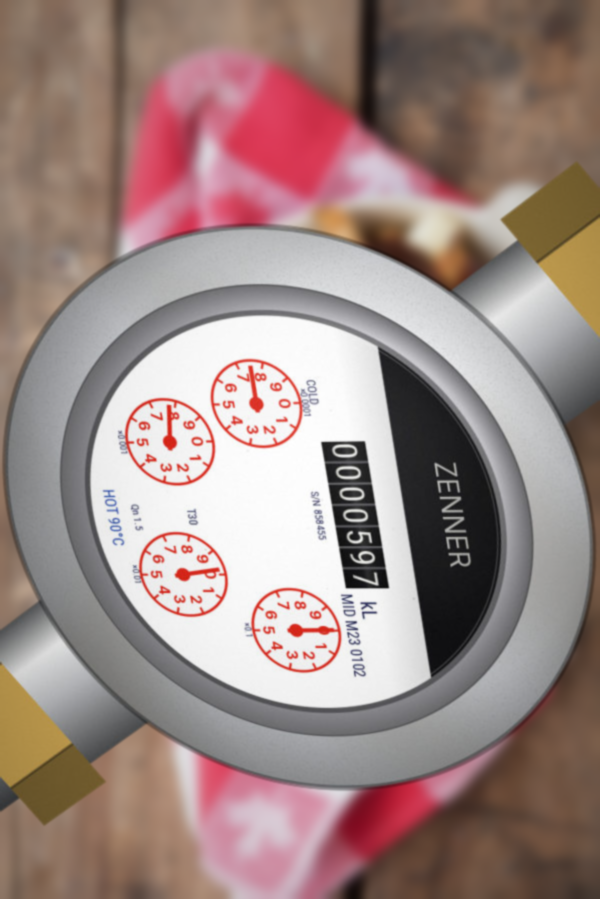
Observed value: 596.9977 kL
